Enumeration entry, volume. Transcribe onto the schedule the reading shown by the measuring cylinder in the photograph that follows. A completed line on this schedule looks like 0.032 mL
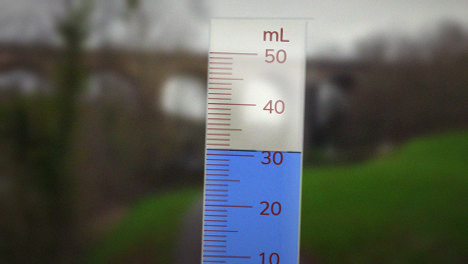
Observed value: 31 mL
